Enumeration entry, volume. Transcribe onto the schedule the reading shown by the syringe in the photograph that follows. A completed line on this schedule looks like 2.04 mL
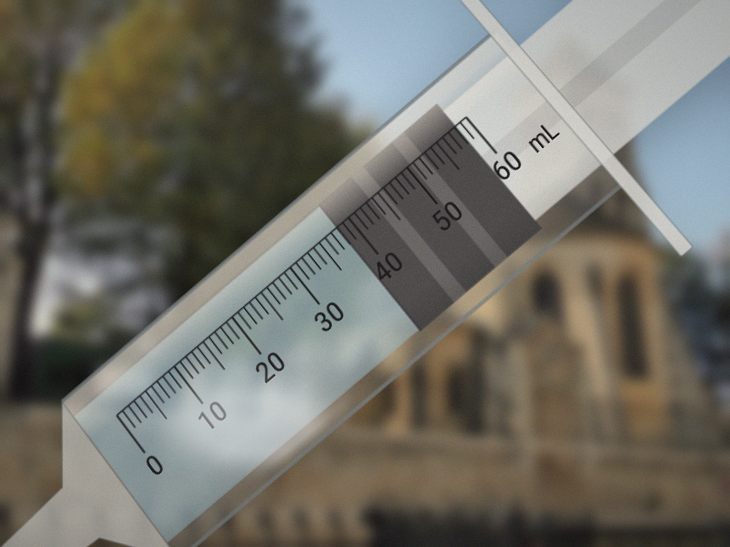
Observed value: 38 mL
